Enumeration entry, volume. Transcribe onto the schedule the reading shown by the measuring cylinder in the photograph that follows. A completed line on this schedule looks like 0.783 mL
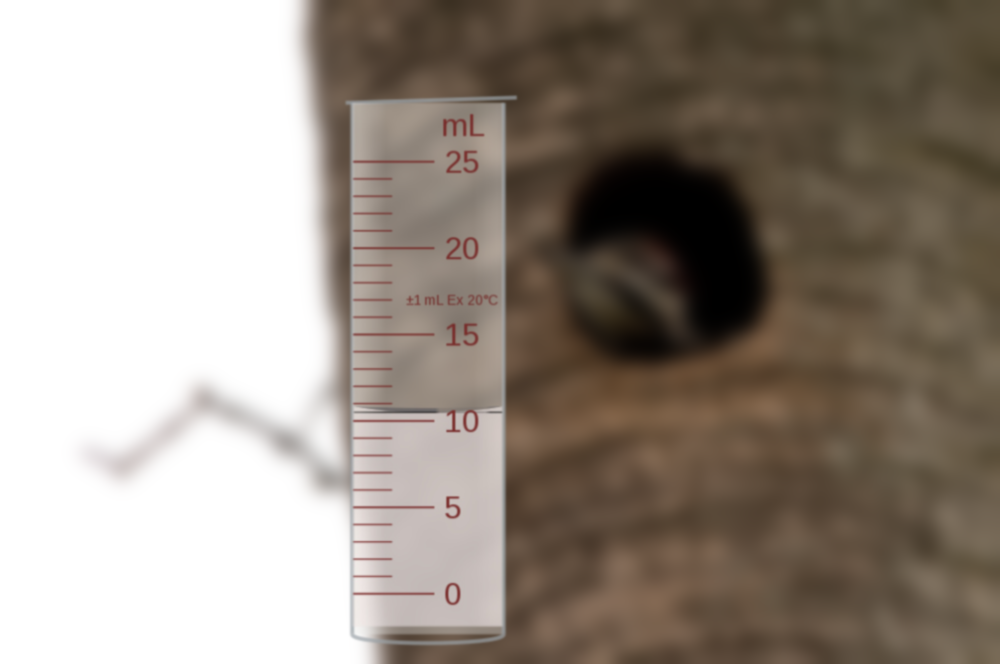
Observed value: 10.5 mL
